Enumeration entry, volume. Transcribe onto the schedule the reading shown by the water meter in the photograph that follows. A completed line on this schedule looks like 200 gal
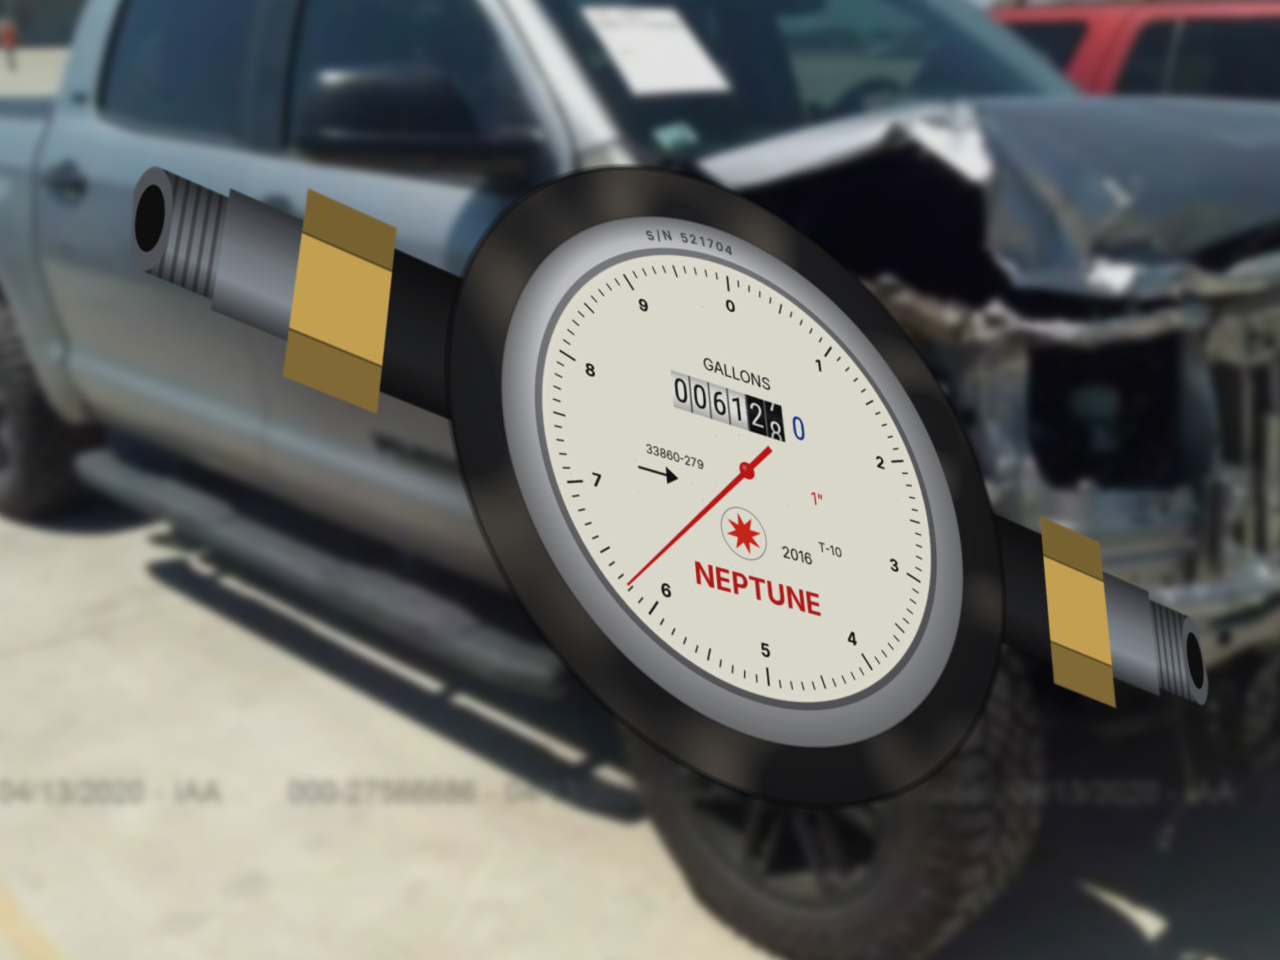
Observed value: 61276.2 gal
